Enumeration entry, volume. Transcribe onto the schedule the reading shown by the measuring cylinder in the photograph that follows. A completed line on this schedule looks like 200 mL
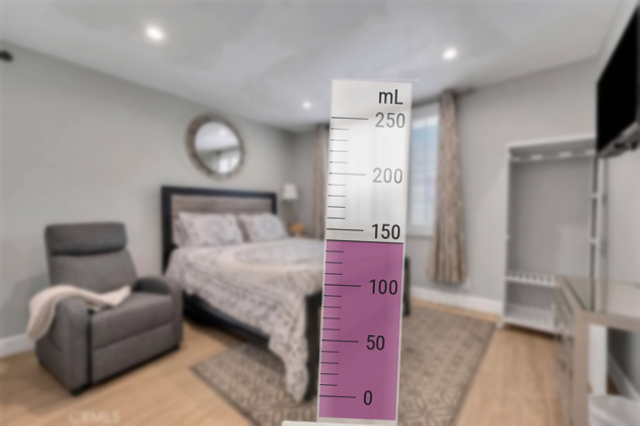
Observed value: 140 mL
